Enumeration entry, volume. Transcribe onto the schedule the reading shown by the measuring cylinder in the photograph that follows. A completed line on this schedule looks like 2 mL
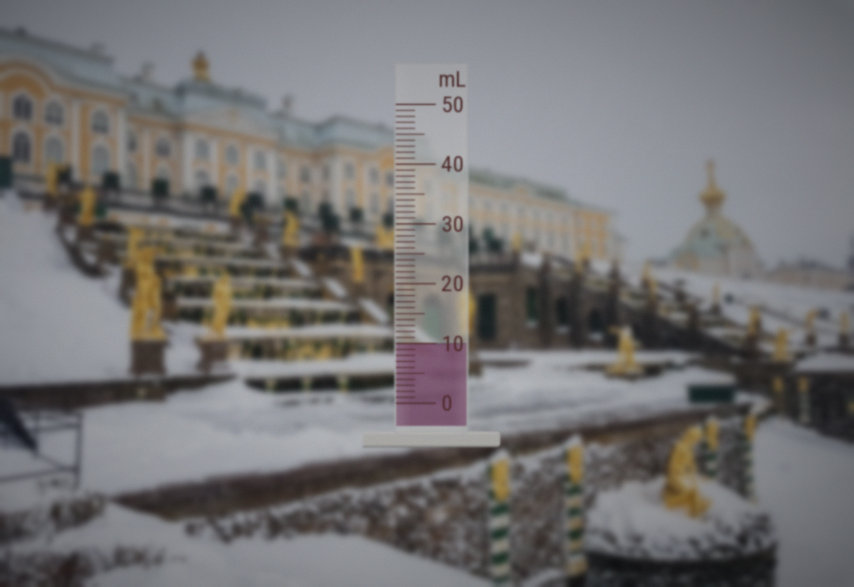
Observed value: 10 mL
